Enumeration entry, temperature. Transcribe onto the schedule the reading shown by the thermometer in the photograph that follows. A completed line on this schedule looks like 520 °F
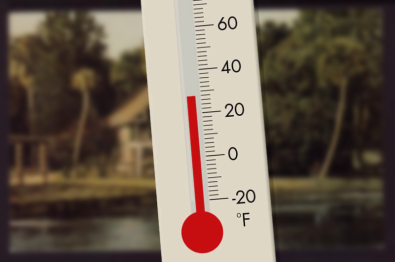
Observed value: 28 °F
